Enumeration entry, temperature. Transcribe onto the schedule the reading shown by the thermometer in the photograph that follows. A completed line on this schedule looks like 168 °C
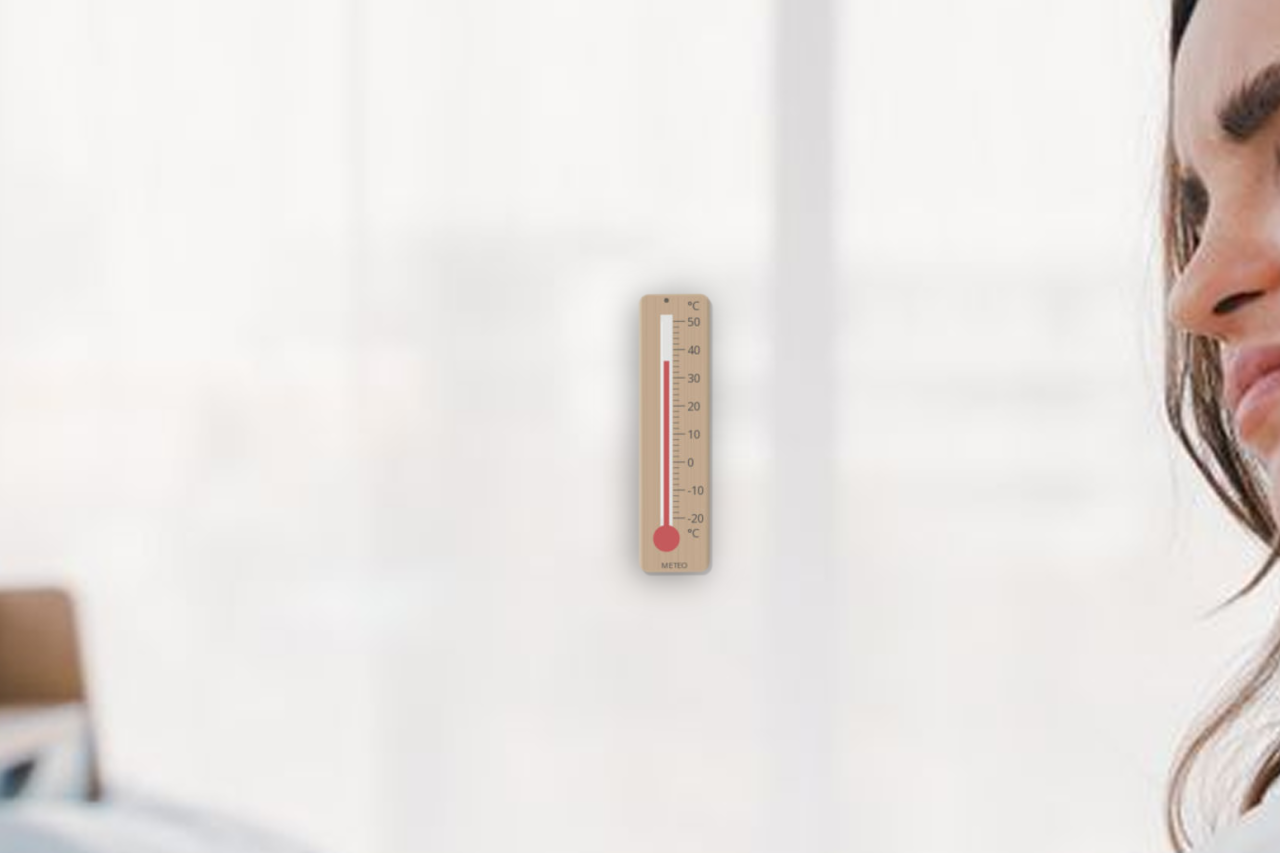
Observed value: 36 °C
